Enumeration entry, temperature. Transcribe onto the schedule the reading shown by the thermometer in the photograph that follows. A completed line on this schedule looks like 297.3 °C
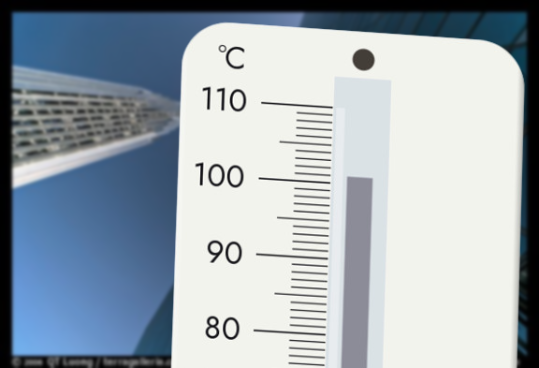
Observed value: 101 °C
